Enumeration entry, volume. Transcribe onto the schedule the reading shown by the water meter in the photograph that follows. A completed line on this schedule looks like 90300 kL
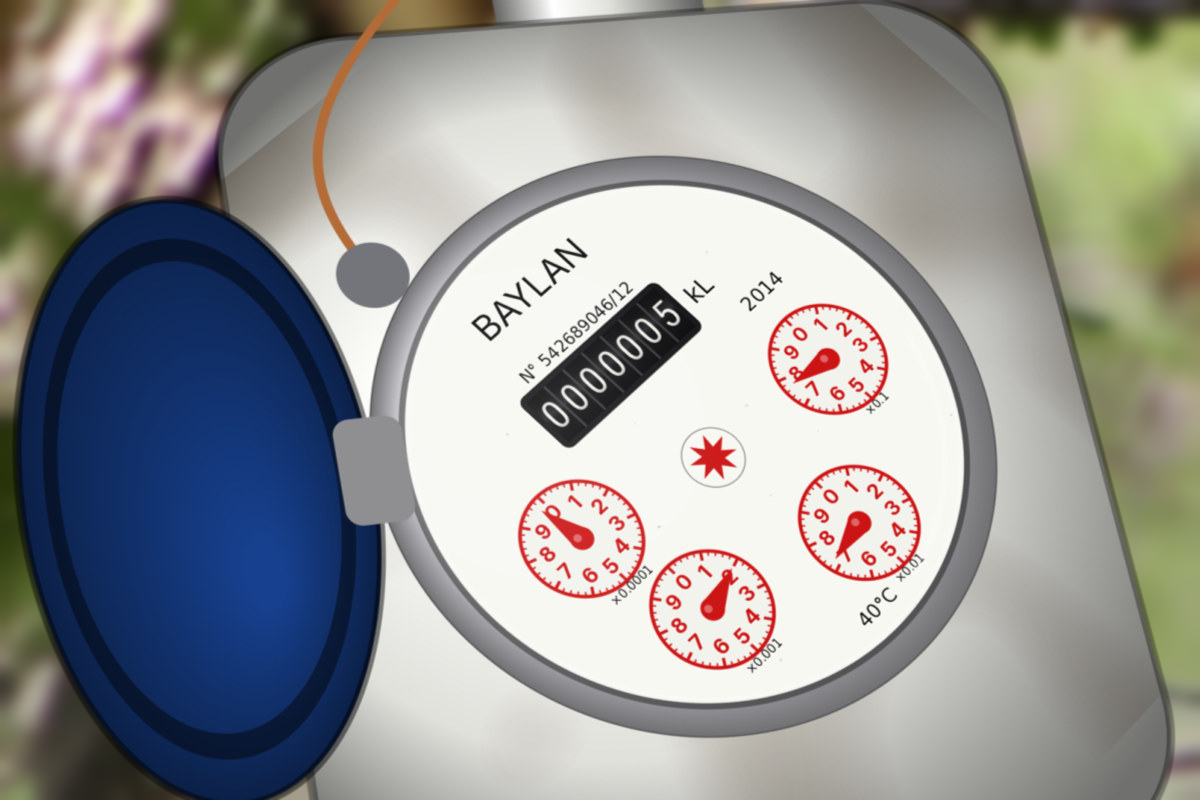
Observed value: 5.7719 kL
